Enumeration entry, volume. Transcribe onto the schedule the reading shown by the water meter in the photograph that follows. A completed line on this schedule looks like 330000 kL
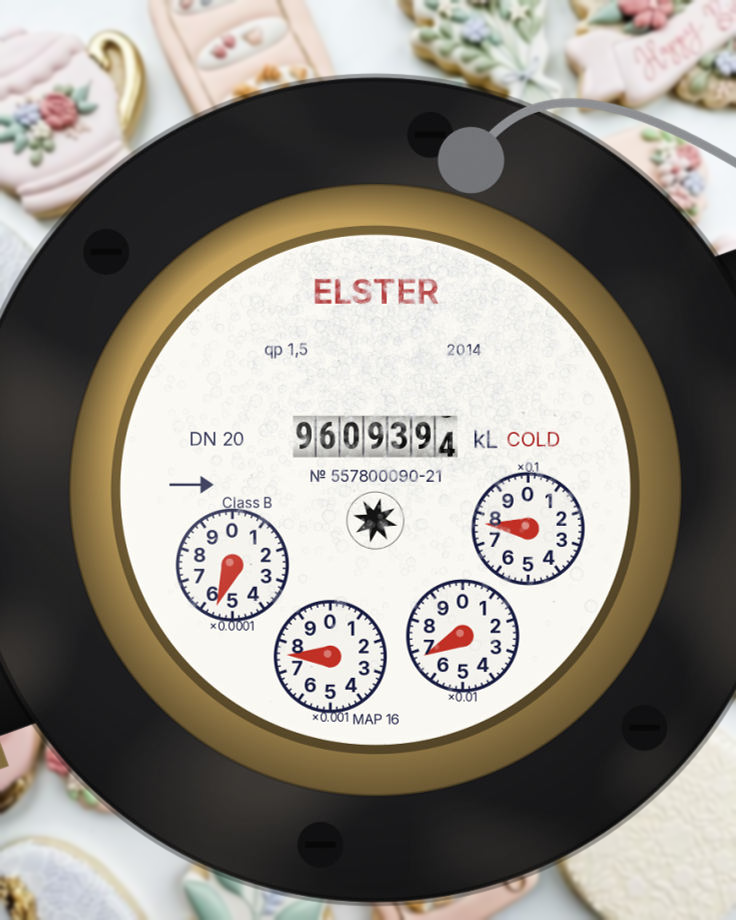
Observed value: 9609393.7675 kL
